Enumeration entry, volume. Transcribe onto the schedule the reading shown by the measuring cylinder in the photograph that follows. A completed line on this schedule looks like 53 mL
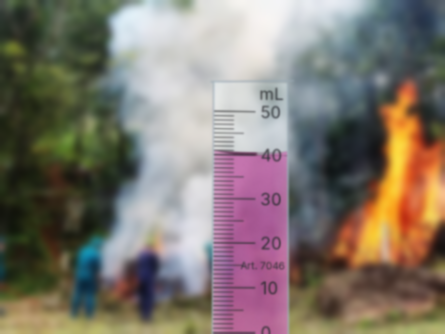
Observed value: 40 mL
